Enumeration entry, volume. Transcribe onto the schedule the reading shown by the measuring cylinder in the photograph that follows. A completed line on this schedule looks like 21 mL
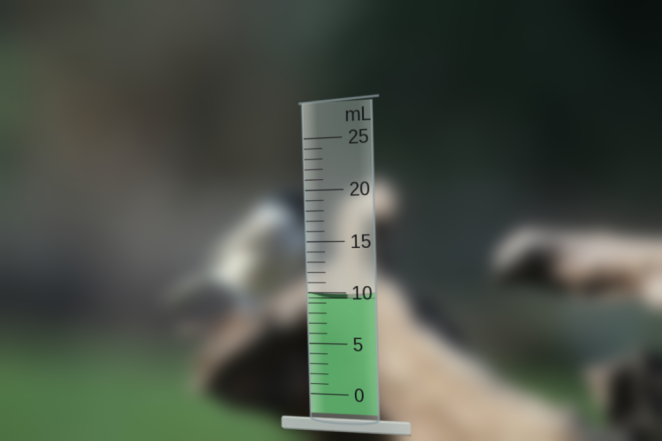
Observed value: 9.5 mL
